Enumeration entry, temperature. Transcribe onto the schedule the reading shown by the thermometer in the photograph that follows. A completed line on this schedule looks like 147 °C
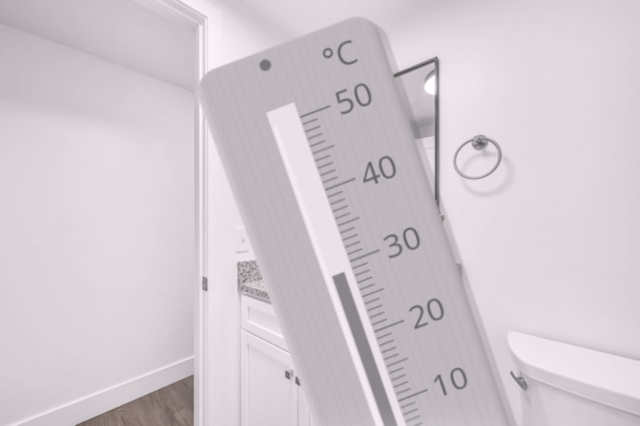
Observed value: 29 °C
